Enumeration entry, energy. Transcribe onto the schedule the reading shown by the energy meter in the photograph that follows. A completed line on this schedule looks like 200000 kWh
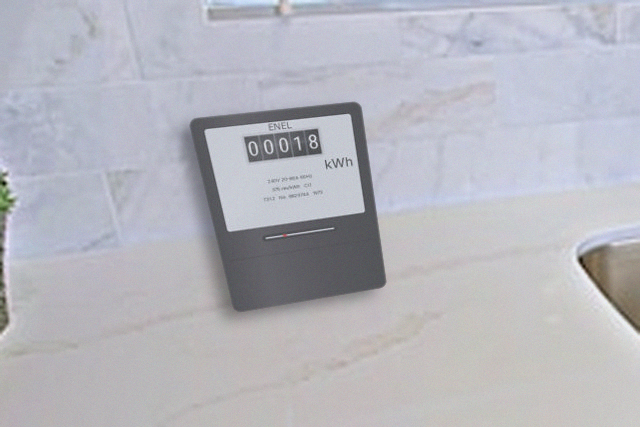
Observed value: 18 kWh
